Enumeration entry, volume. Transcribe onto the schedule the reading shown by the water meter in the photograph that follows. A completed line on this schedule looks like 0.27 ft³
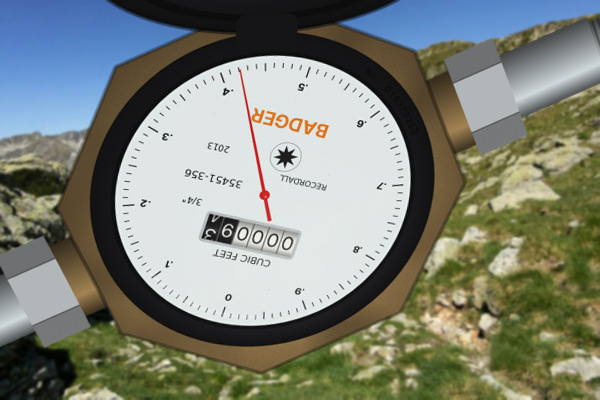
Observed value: 93.42 ft³
